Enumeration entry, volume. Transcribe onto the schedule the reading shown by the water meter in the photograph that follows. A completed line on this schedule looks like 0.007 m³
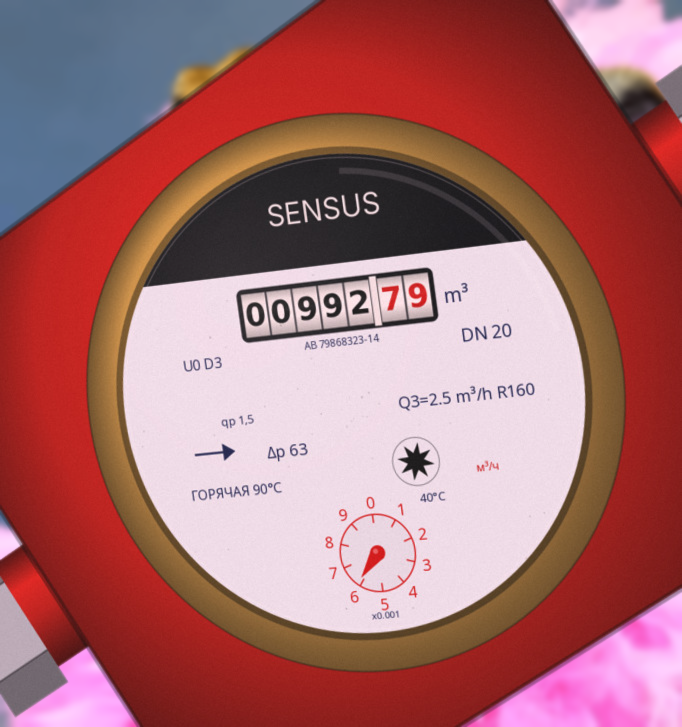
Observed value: 992.796 m³
